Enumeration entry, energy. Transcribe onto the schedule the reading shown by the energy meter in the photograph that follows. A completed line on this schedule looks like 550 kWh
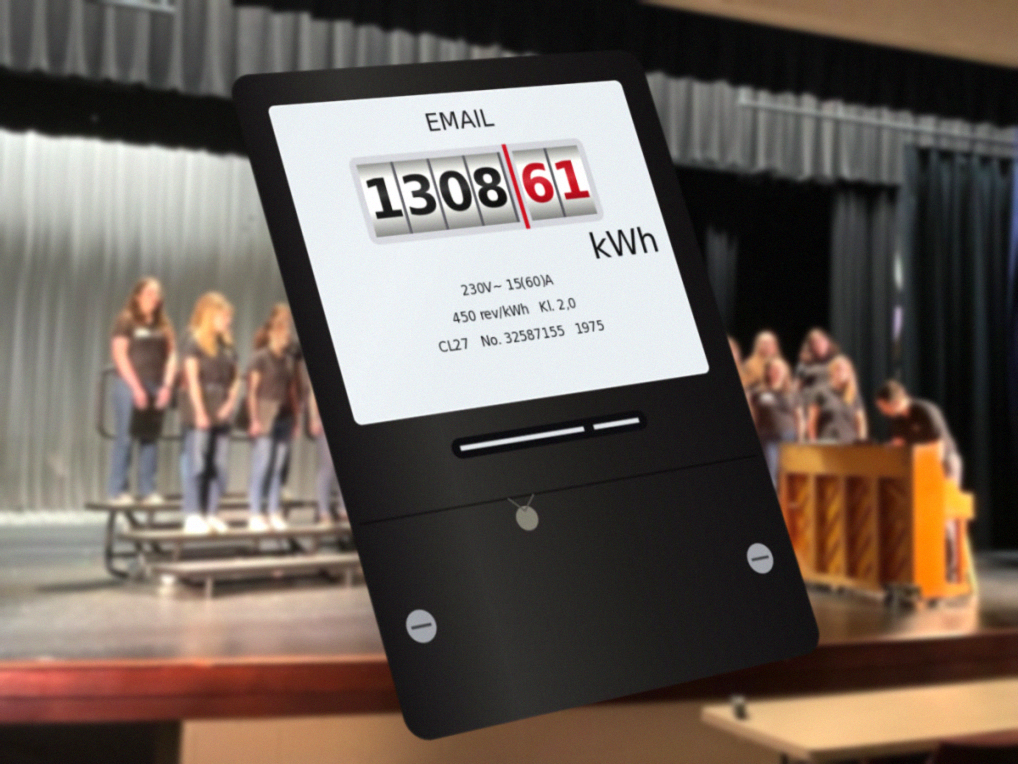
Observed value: 1308.61 kWh
